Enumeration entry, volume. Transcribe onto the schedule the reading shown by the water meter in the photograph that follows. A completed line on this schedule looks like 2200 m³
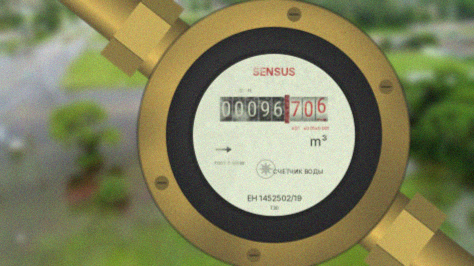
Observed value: 96.706 m³
